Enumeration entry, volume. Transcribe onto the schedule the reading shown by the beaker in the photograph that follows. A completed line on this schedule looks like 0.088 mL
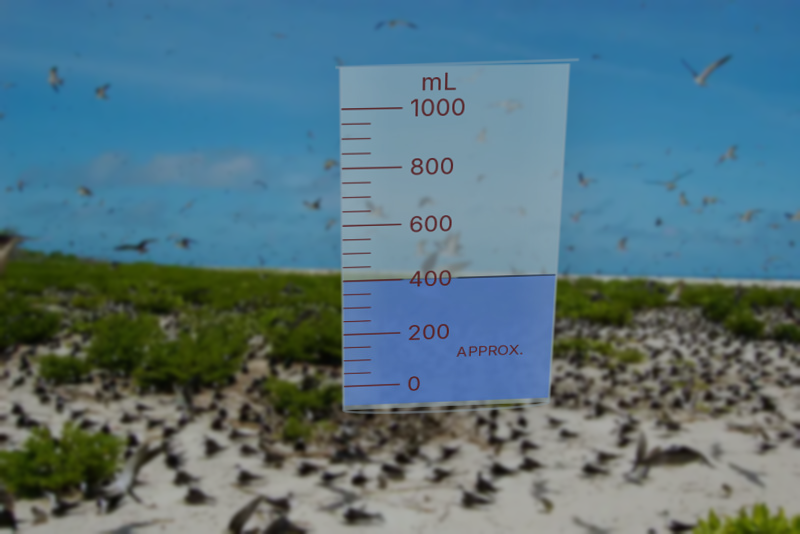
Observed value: 400 mL
